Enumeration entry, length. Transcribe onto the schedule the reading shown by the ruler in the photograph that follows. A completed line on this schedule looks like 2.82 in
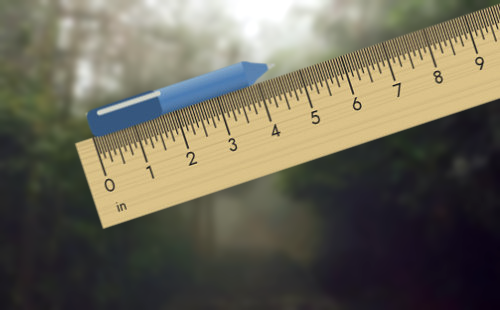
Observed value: 4.5 in
